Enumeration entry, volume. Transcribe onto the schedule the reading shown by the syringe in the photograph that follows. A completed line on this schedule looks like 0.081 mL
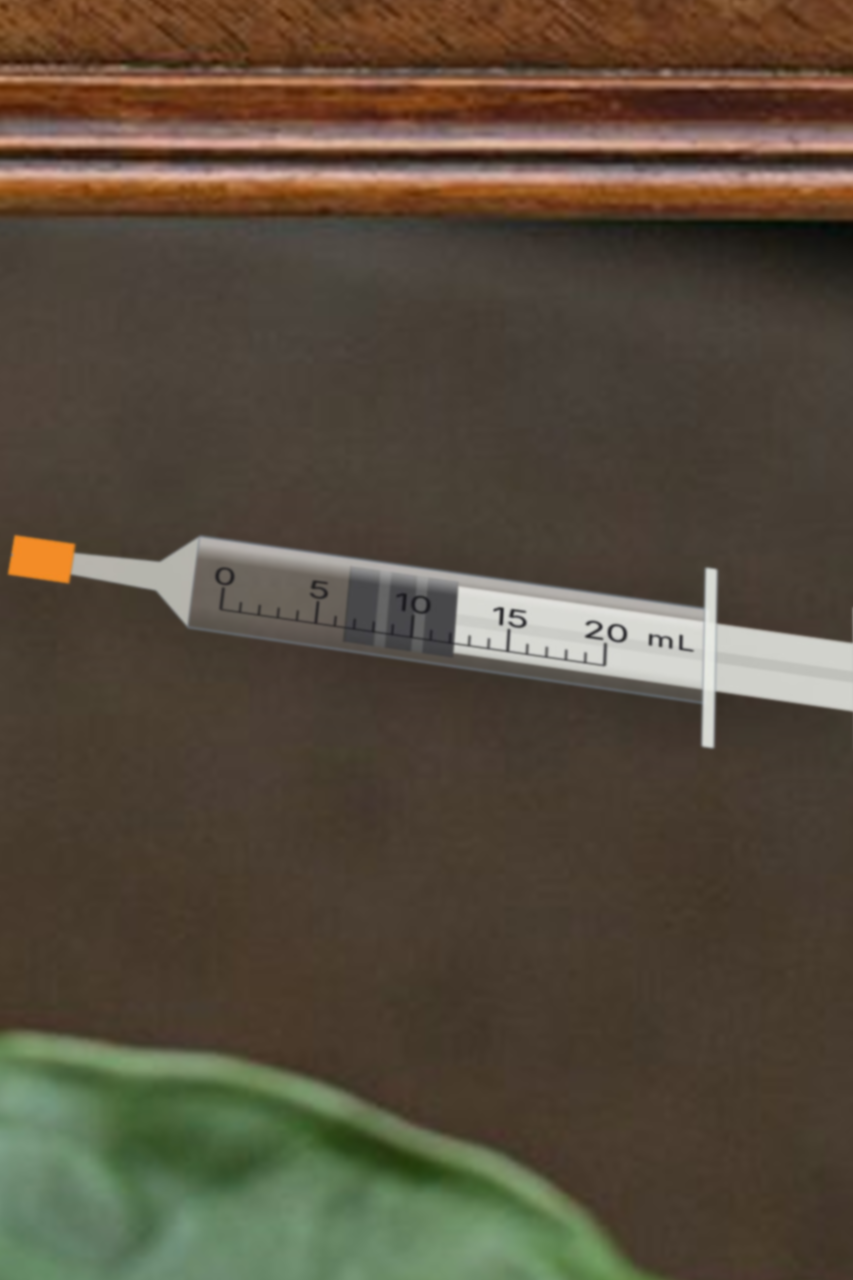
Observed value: 6.5 mL
